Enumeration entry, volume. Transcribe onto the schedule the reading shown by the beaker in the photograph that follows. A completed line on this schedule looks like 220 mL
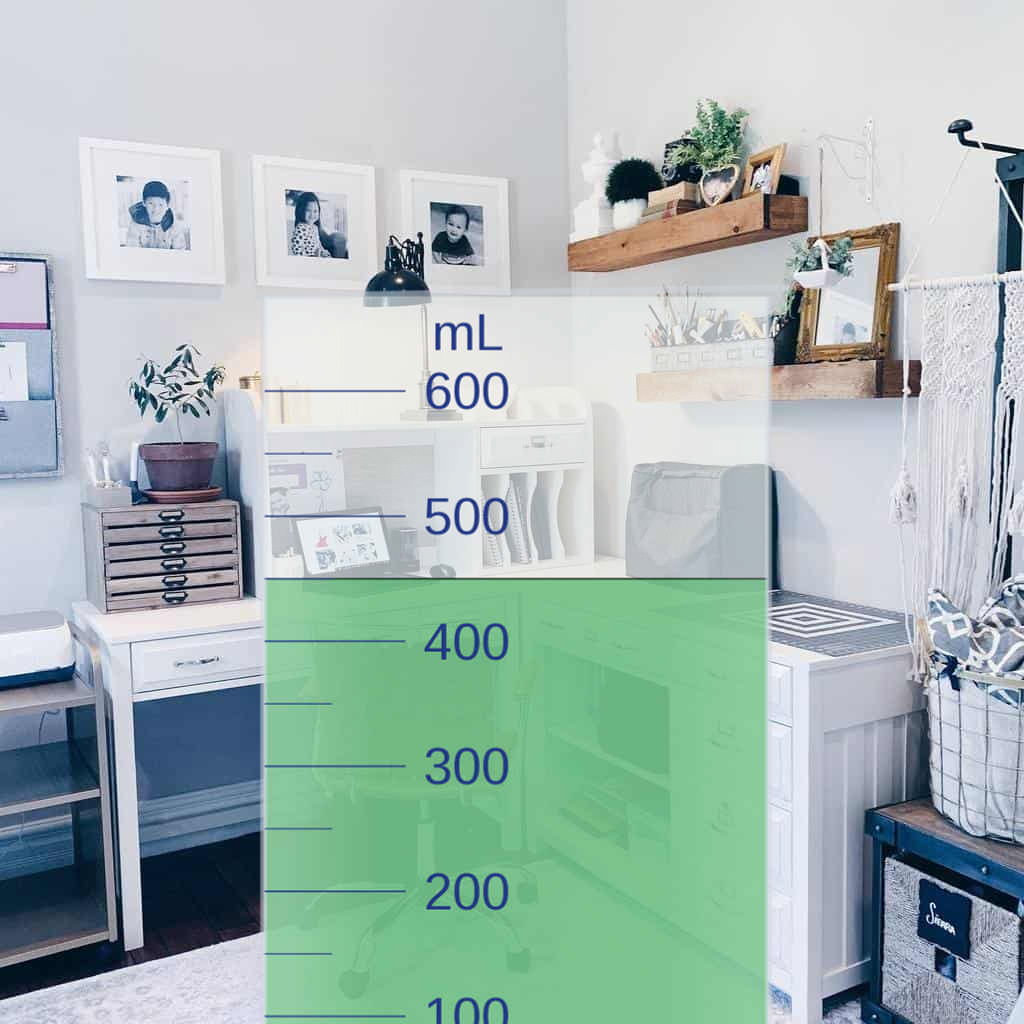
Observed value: 450 mL
